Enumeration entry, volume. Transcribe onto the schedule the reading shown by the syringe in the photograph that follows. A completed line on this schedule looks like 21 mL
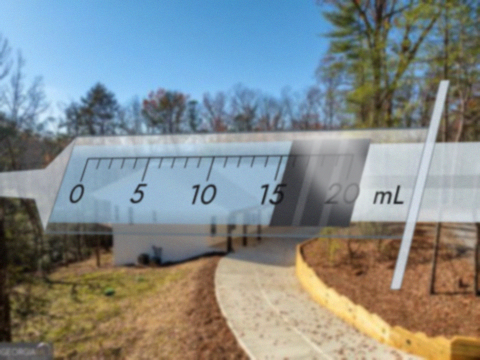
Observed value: 15.5 mL
